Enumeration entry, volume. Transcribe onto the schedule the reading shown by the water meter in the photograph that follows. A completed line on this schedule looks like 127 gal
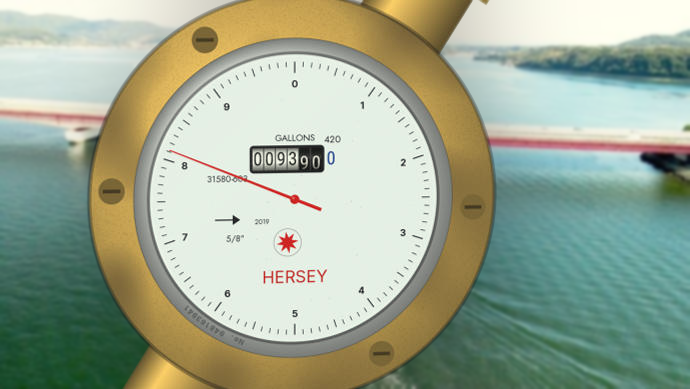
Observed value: 93898.1 gal
